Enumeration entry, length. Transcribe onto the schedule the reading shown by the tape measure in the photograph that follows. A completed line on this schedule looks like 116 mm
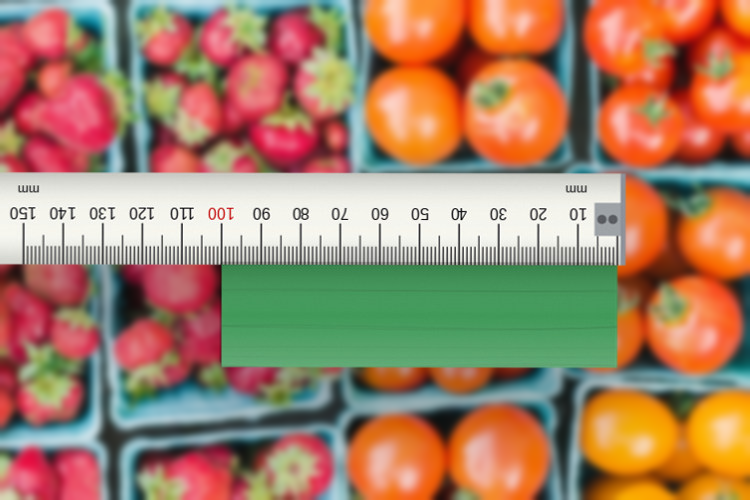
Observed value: 100 mm
